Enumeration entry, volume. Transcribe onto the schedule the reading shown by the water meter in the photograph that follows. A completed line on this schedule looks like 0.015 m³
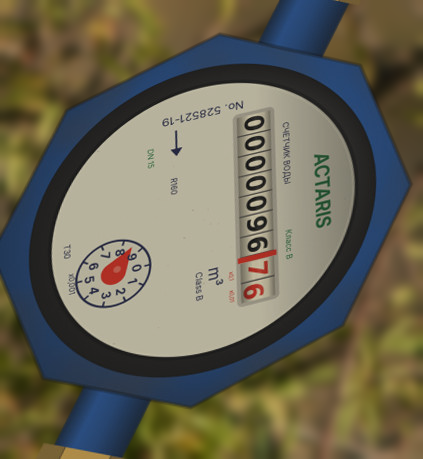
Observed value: 96.758 m³
